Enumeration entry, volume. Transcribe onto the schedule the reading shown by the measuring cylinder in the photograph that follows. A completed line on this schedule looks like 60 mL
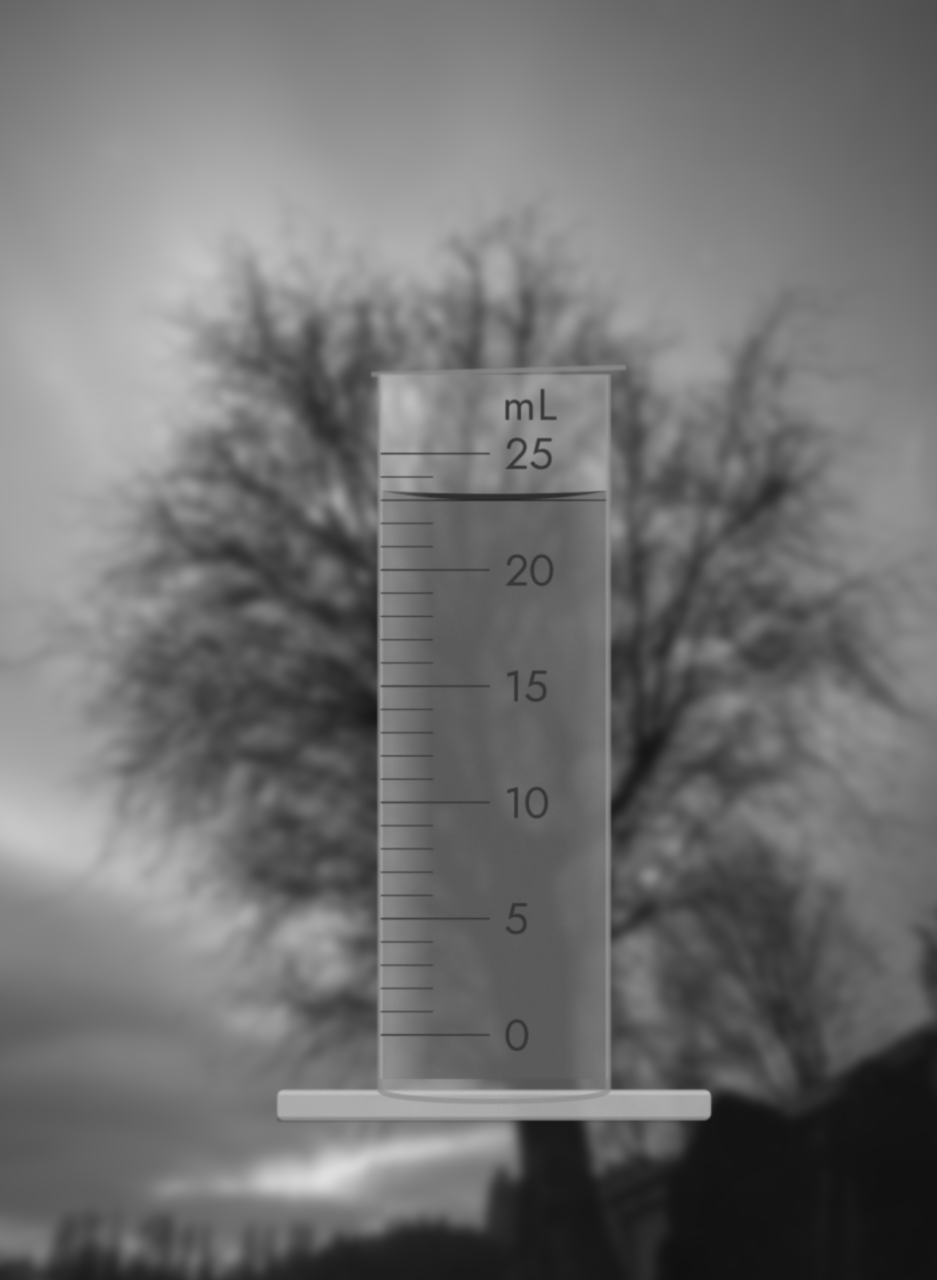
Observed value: 23 mL
